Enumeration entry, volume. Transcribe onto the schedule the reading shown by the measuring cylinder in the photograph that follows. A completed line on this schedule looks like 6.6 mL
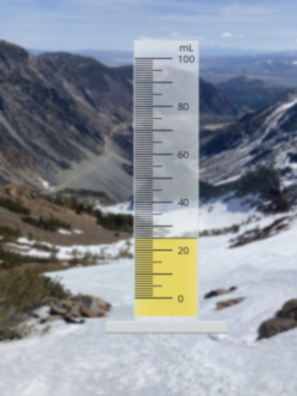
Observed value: 25 mL
